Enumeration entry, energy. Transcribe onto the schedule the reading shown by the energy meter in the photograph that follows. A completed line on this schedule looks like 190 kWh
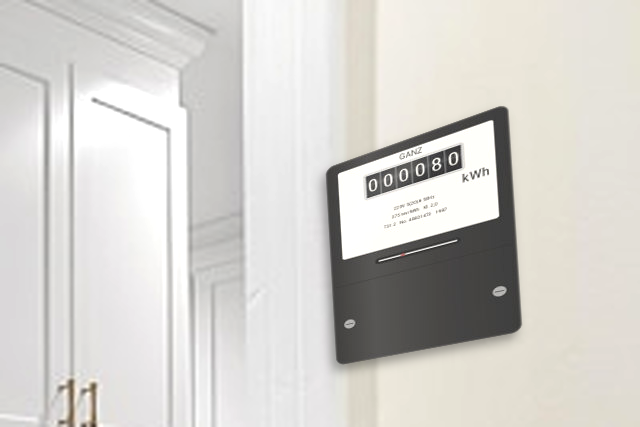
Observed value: 80 kWh
